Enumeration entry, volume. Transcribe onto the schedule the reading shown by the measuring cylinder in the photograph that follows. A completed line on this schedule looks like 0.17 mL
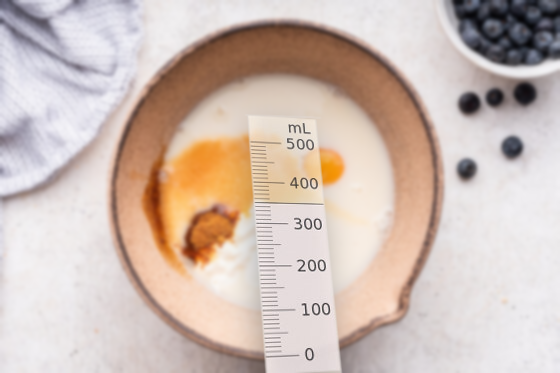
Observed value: 350 mL
